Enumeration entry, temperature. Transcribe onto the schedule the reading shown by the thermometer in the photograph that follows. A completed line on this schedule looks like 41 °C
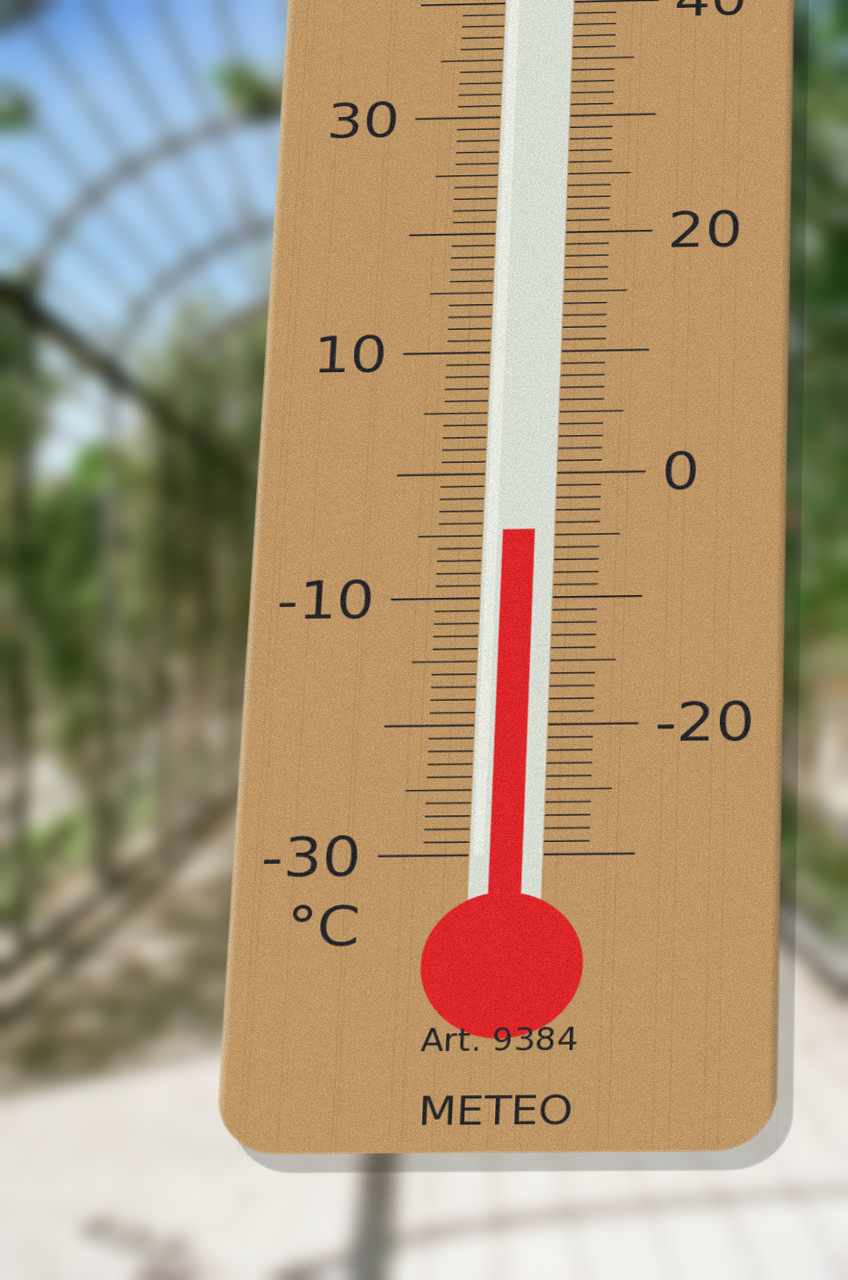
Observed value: -4.5 °C
